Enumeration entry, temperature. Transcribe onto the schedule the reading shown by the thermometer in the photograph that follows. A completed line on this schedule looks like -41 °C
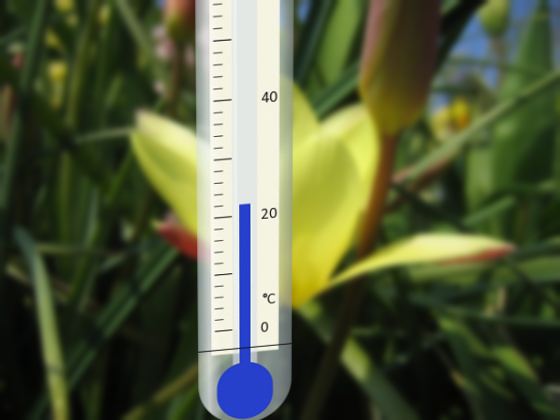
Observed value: 22 °C
